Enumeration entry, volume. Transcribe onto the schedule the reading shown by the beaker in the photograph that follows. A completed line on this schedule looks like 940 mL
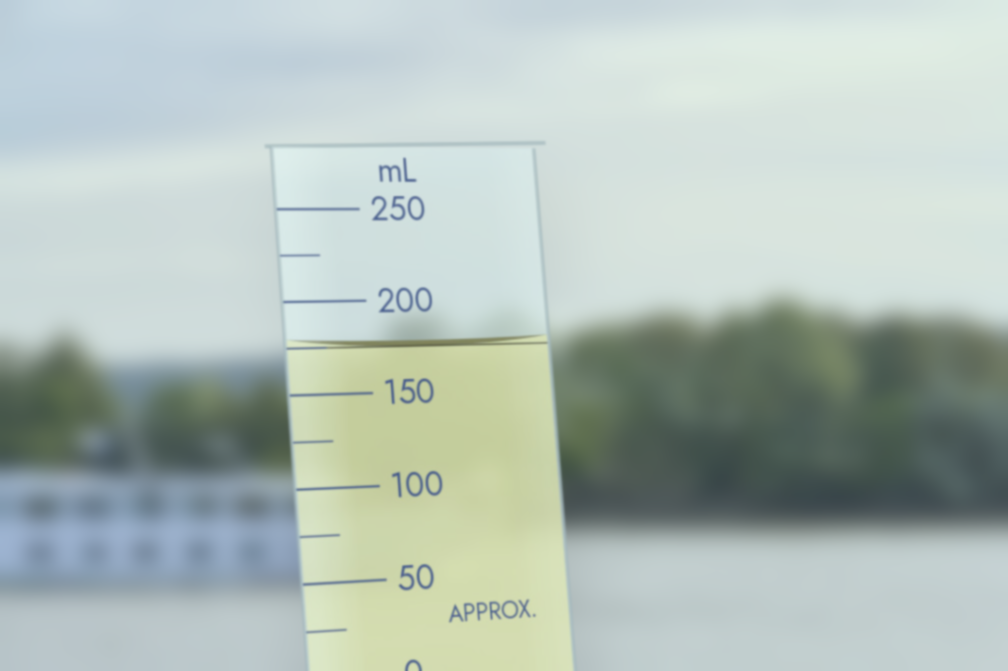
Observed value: 175 mL
